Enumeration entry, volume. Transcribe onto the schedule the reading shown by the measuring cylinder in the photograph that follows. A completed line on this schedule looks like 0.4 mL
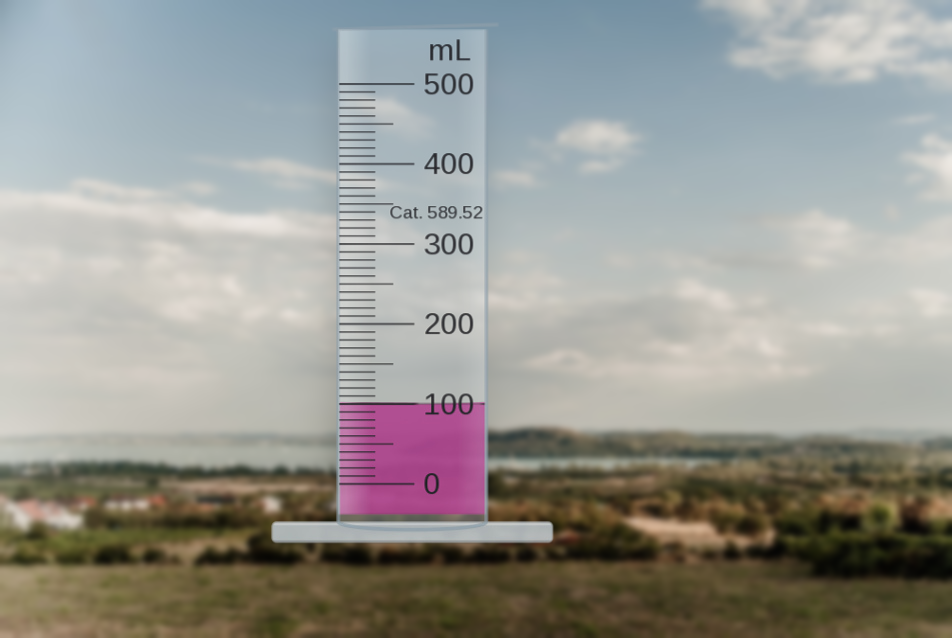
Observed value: 100 mL
